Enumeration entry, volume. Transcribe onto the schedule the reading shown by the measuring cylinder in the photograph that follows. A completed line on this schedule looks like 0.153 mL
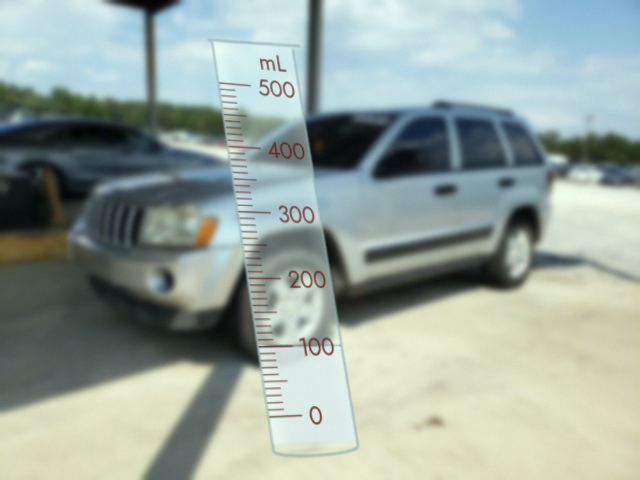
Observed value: 100 mL
